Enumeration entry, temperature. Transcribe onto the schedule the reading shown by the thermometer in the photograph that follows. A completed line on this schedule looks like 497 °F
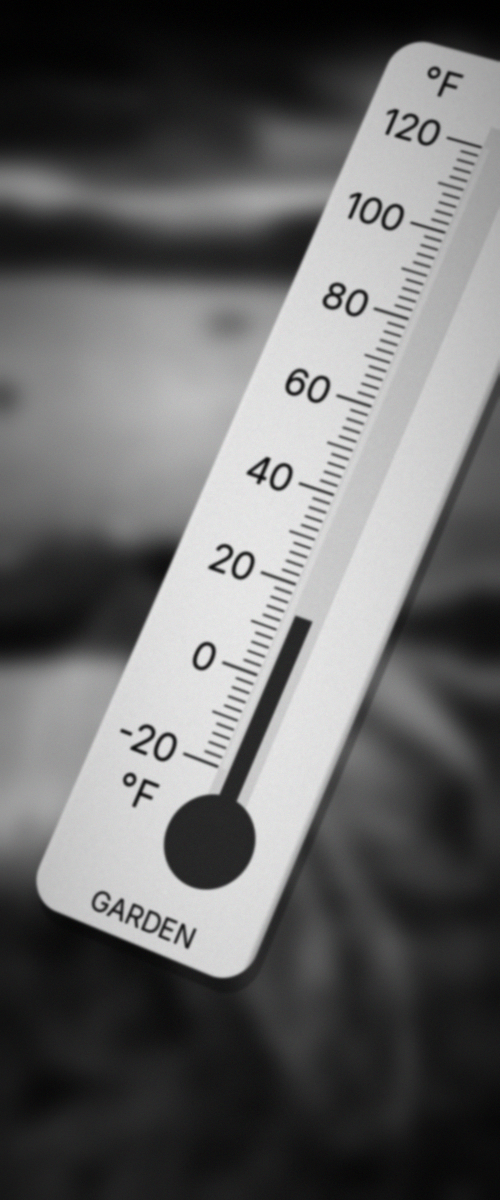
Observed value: 14 °F
